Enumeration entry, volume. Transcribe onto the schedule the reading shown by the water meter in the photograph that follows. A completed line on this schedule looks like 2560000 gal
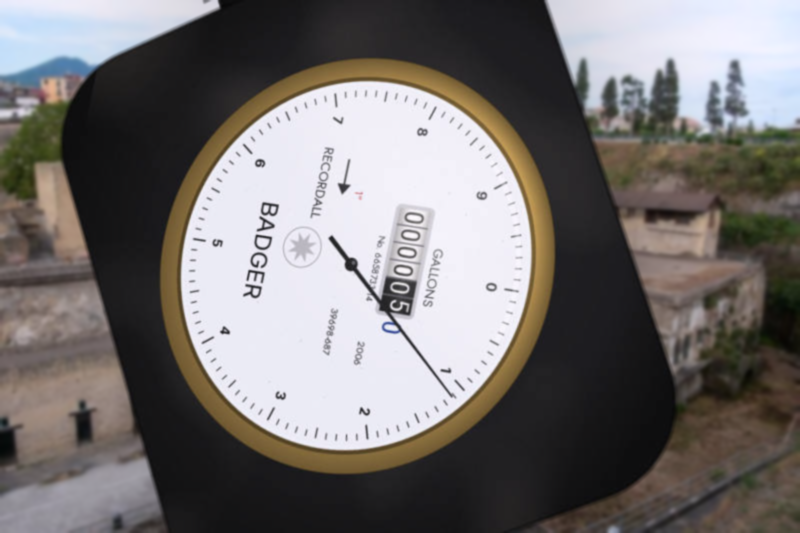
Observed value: 51.1 gal
